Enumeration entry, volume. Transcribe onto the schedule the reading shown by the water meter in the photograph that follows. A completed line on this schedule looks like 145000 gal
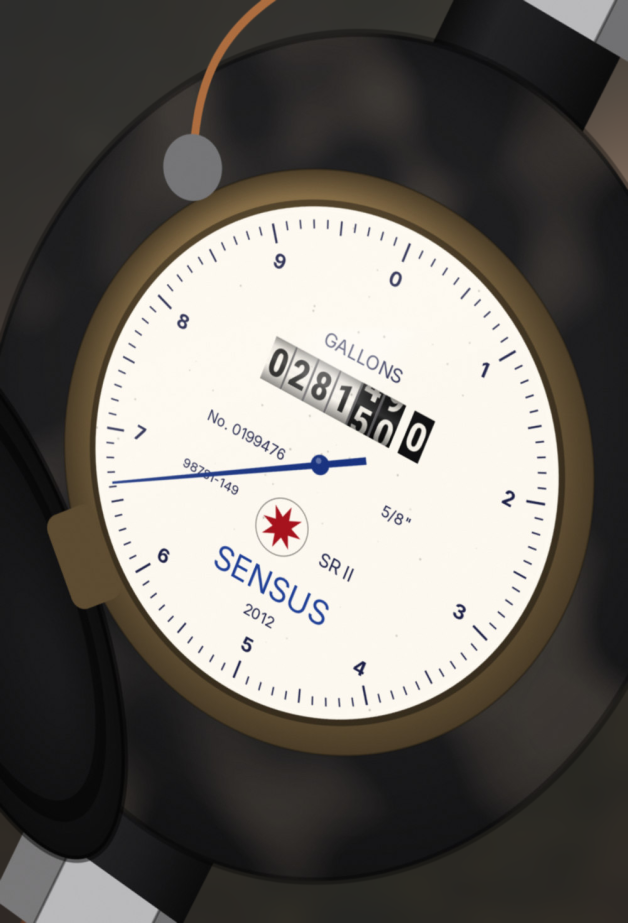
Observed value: 281496.6 gal
